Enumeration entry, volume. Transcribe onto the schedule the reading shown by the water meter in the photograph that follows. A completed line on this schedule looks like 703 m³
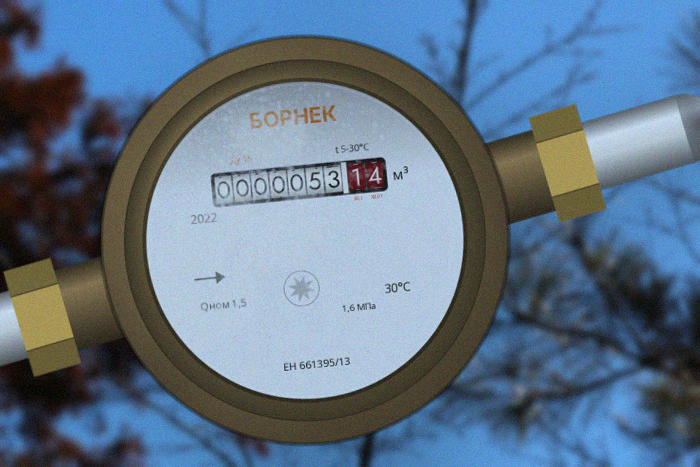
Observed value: 53.14 m³
